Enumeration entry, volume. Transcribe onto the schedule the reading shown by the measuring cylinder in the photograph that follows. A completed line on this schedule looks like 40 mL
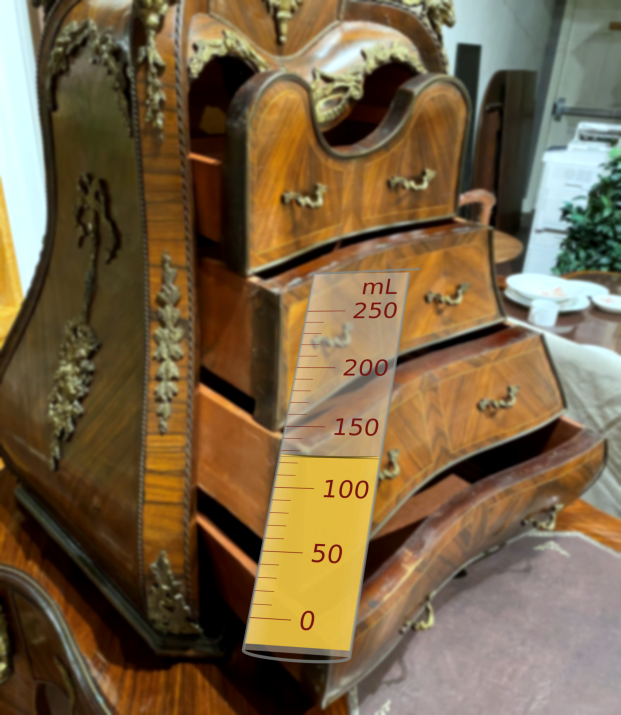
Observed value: 125 mL
